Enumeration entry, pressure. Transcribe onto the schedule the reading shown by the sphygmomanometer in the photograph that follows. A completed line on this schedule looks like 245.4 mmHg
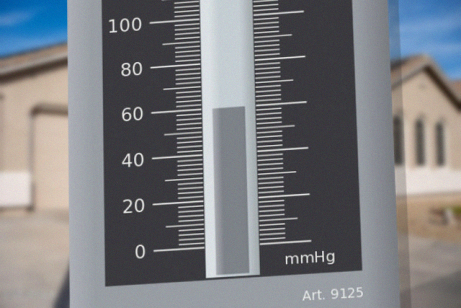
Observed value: 60 mmHg
